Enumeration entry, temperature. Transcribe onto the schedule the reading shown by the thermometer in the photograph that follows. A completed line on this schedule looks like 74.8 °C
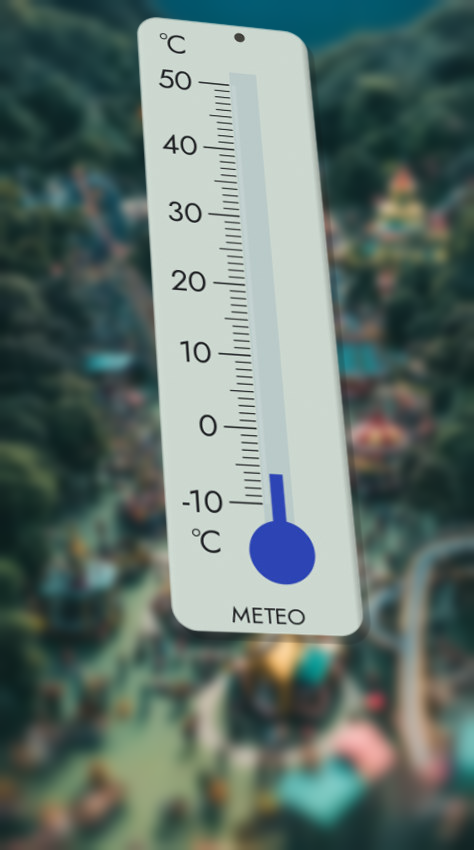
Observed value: -6 °C
